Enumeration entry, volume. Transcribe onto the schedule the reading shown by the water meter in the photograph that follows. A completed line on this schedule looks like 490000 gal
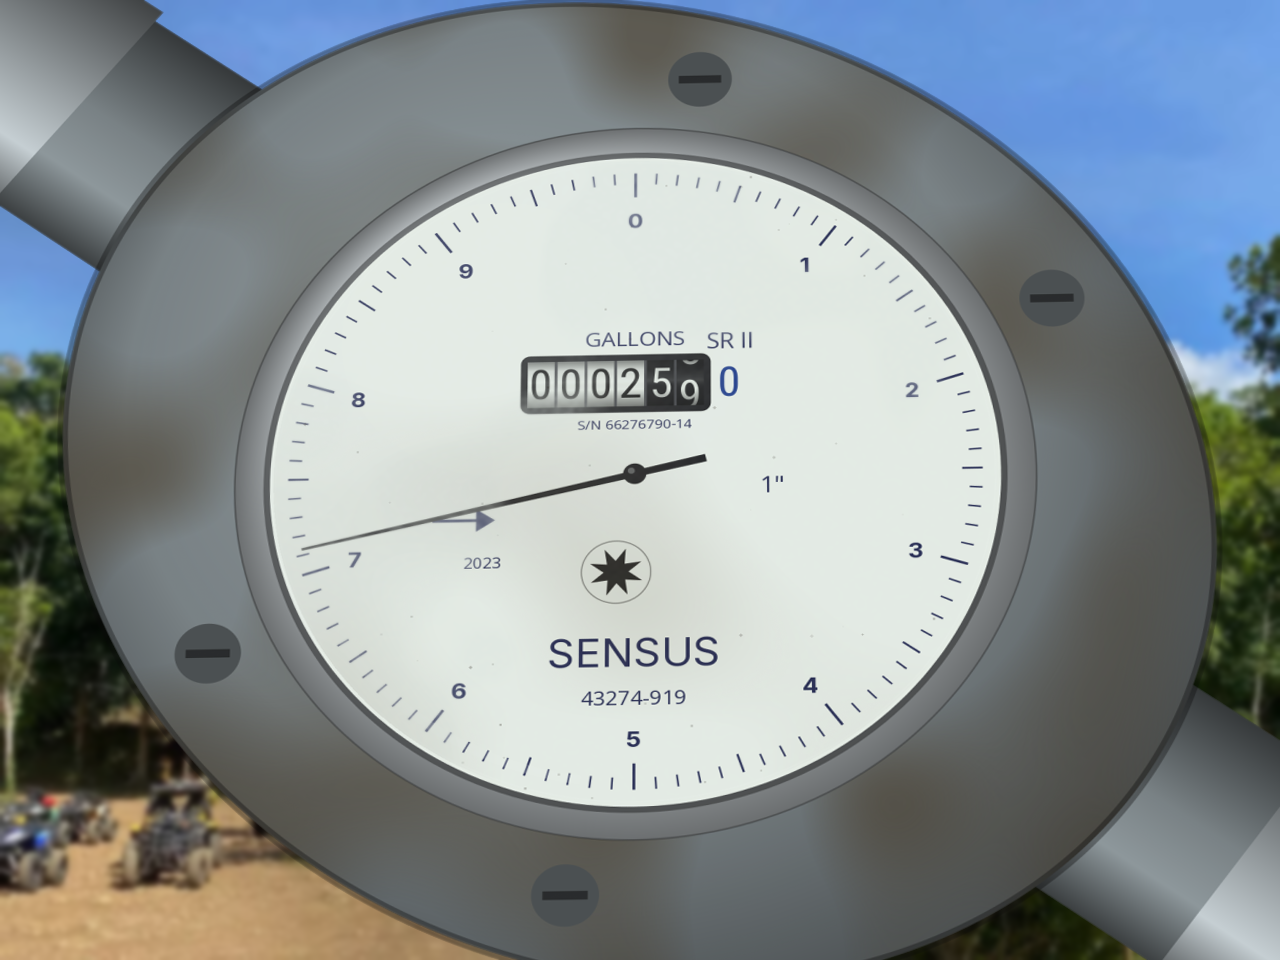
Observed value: 2587.1 gal
